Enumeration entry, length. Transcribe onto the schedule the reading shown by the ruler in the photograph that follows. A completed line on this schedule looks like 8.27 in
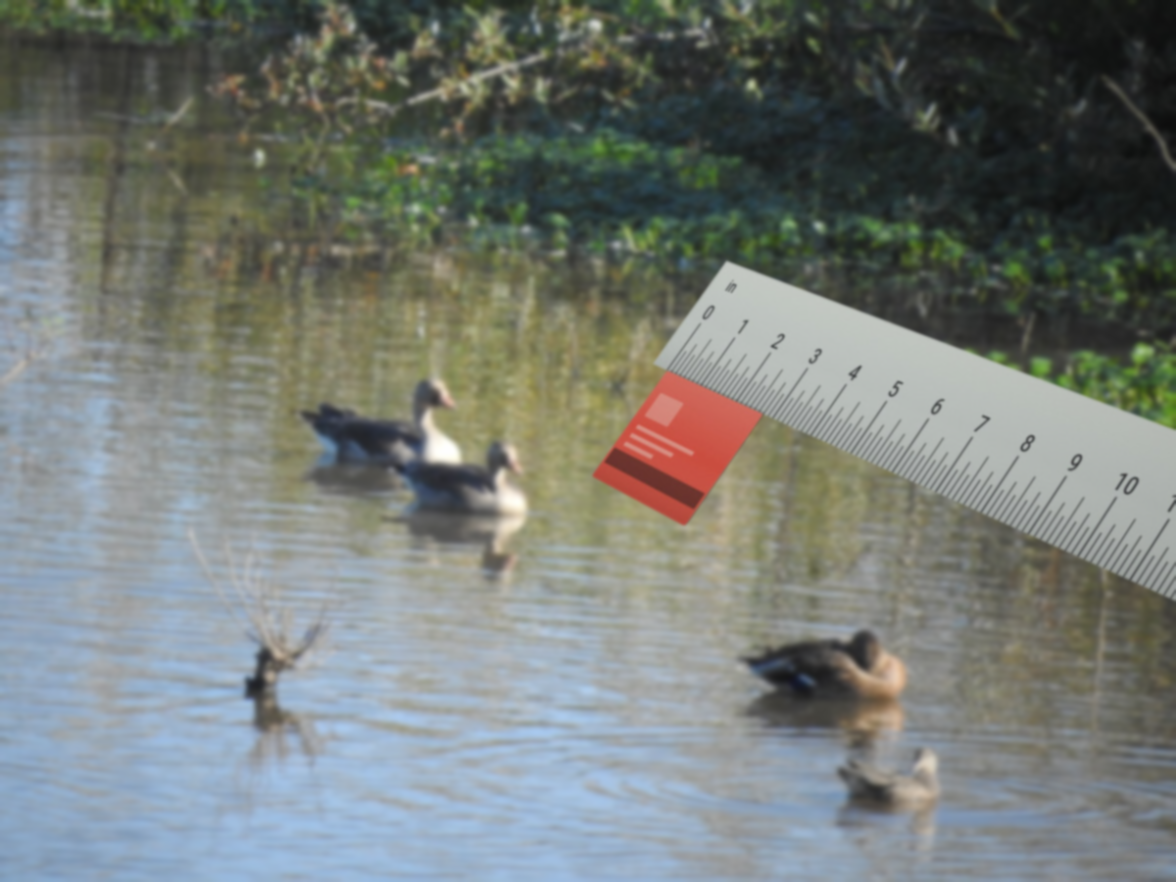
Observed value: 2.75 in
